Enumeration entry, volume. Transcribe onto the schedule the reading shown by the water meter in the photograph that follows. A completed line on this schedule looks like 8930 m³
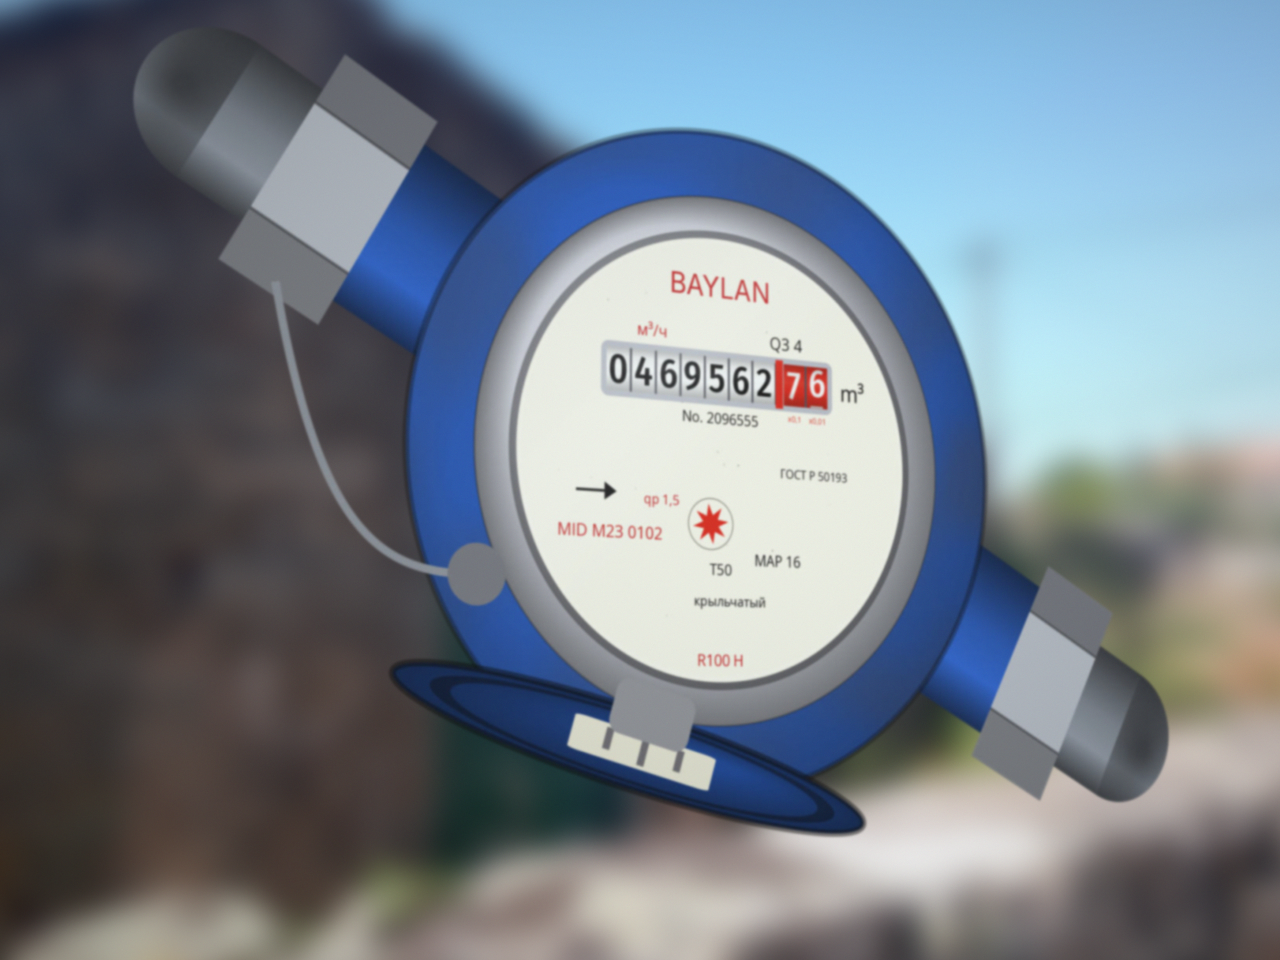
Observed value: 469562.76 m³
